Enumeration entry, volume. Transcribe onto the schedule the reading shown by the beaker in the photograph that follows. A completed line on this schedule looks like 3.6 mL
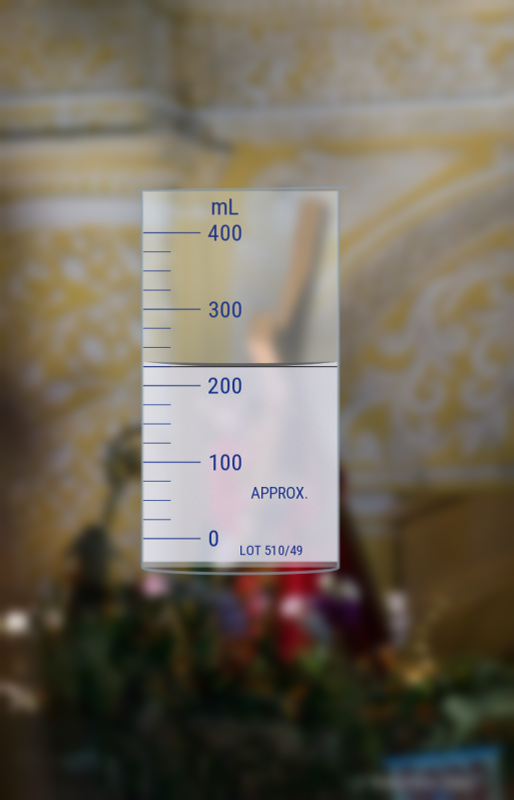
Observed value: 225 mL
